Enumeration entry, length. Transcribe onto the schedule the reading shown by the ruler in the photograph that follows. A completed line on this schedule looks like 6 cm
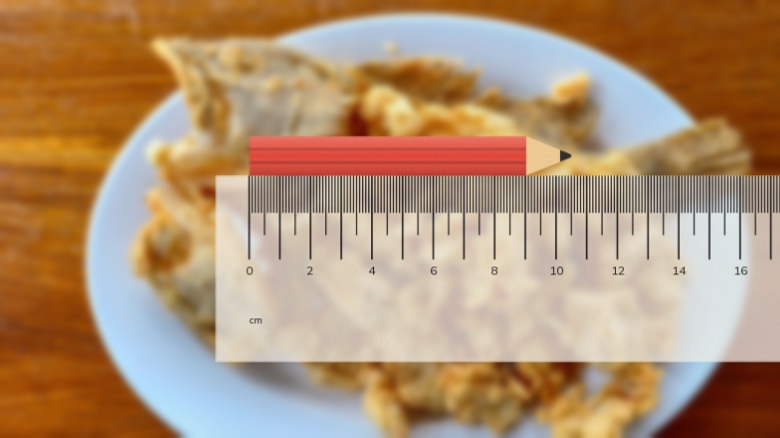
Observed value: 10.5 cm
